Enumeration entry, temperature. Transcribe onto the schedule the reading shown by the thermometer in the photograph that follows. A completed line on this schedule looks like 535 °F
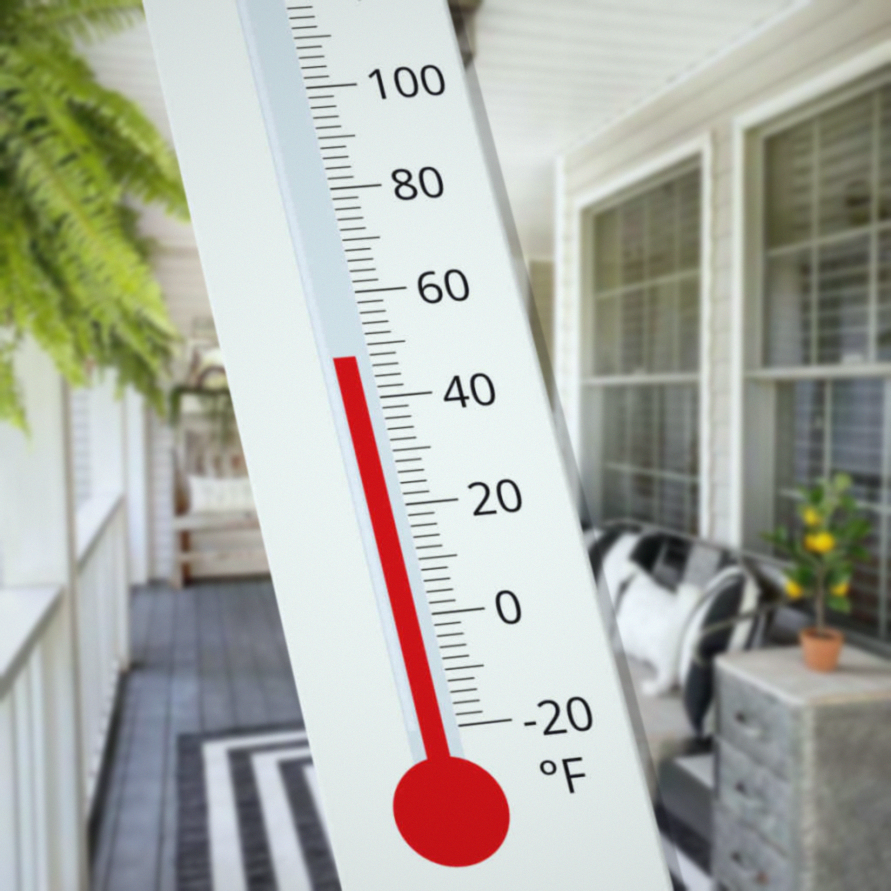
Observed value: 48 °F
